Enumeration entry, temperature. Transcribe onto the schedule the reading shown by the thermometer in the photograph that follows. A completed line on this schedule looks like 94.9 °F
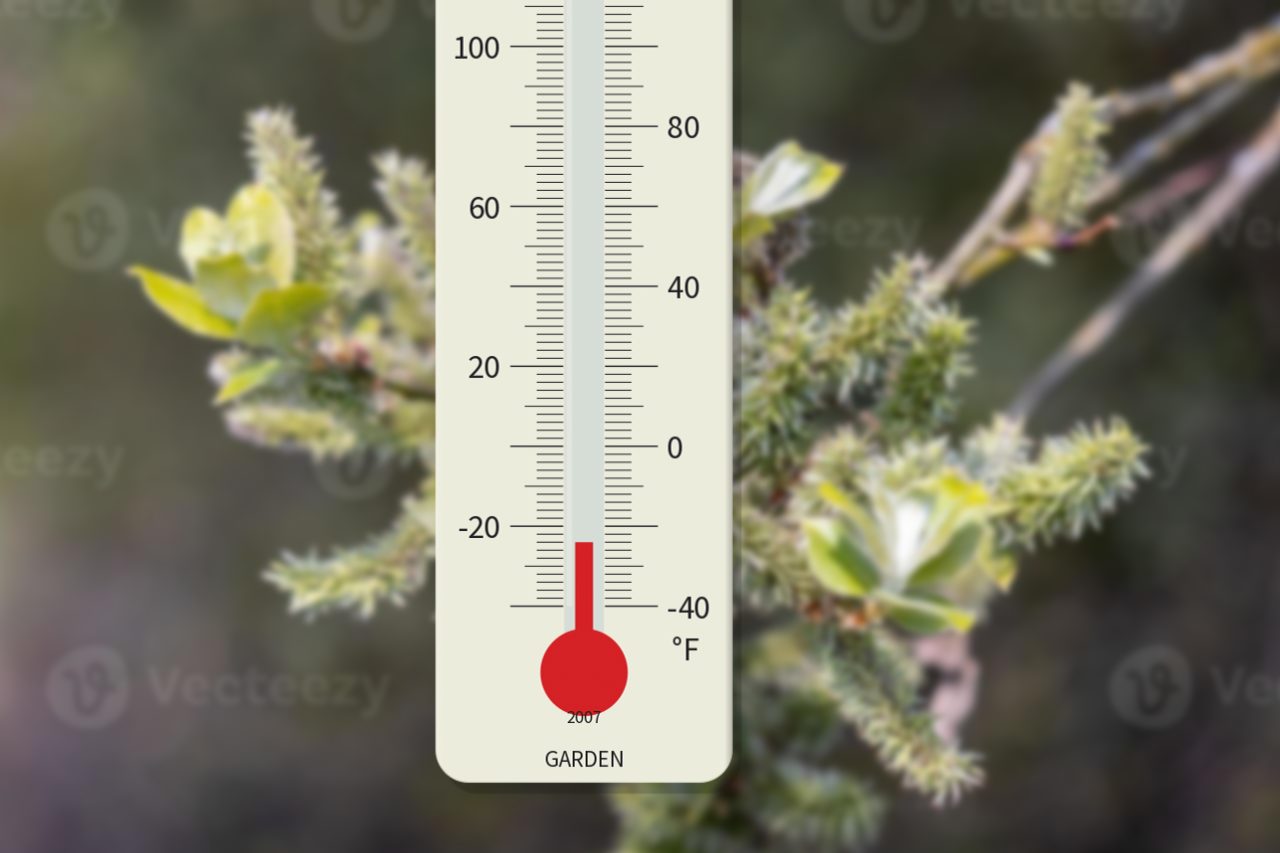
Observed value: -24 °F
